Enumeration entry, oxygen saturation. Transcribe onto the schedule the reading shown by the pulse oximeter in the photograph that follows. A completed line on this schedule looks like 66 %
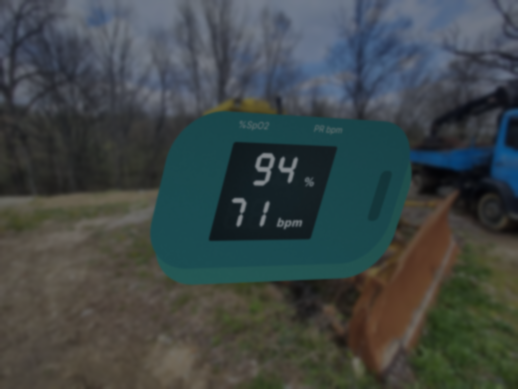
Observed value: 94 %
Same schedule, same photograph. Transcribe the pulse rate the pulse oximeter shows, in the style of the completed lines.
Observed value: 71 bpm
